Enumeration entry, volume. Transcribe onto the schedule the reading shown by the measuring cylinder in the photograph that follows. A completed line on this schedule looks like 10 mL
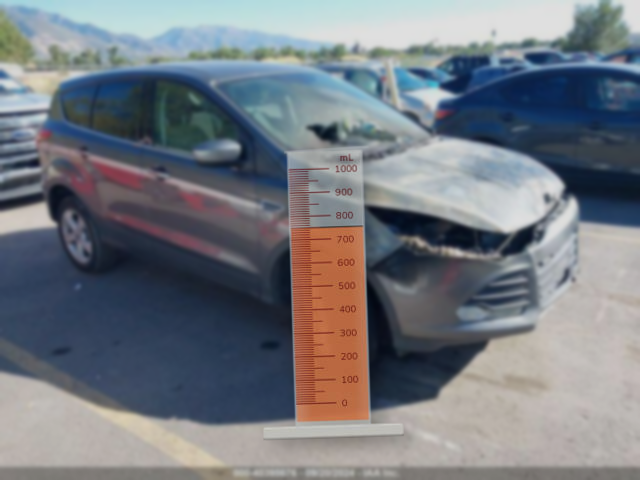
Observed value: 750 mL
